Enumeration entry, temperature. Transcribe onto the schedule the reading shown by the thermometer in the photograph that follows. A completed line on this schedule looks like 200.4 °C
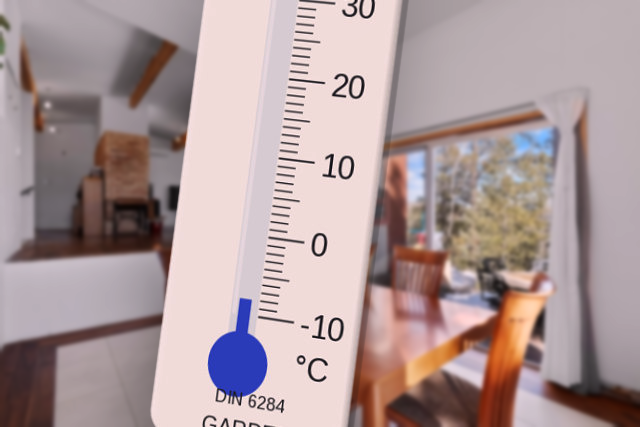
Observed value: -8 °C
